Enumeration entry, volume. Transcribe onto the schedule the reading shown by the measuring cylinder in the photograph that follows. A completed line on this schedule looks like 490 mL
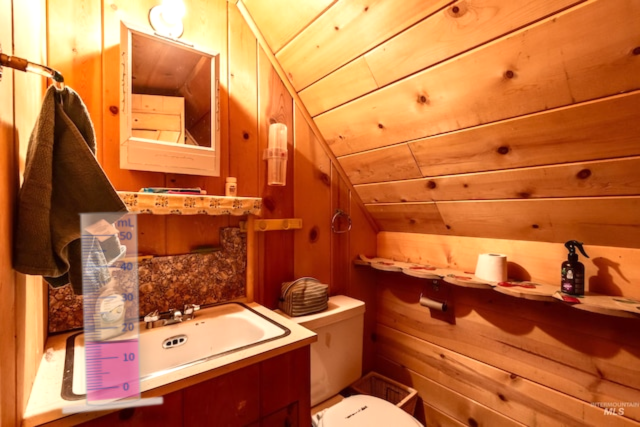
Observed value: 15 mL
